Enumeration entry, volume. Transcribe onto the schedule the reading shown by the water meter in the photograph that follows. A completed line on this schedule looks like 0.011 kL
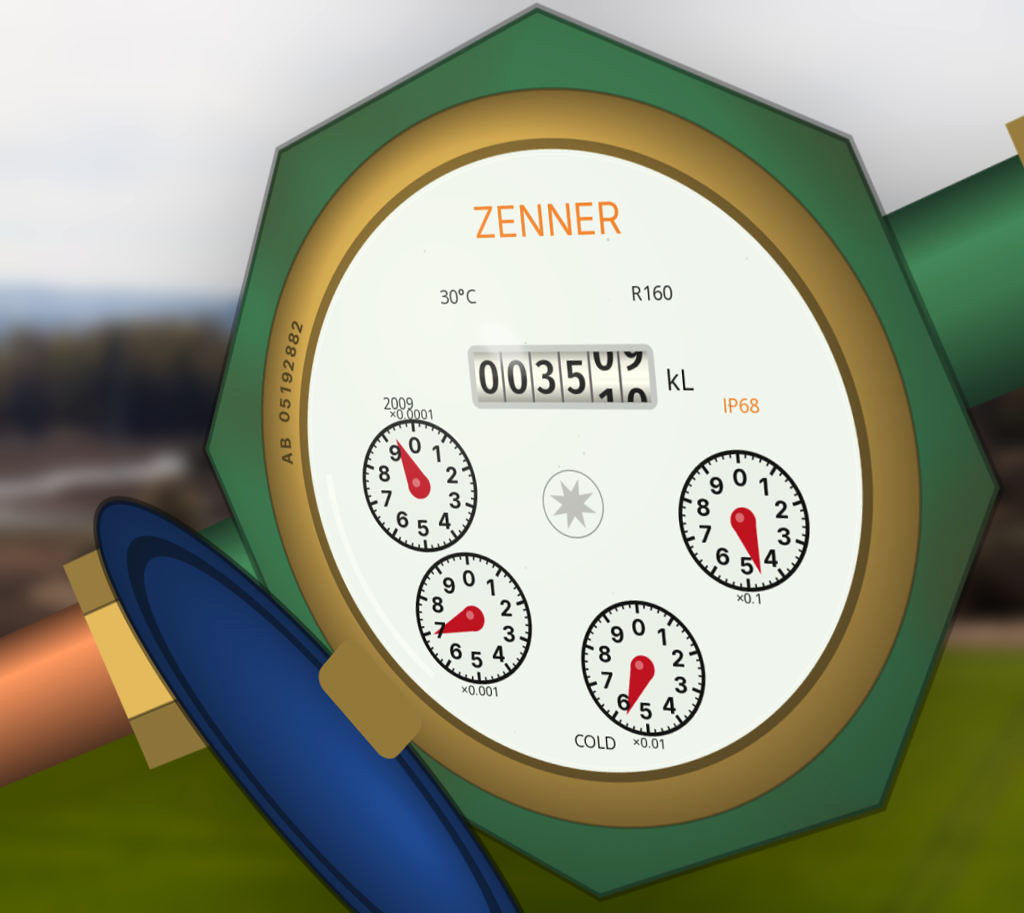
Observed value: 3509.4569 kL
